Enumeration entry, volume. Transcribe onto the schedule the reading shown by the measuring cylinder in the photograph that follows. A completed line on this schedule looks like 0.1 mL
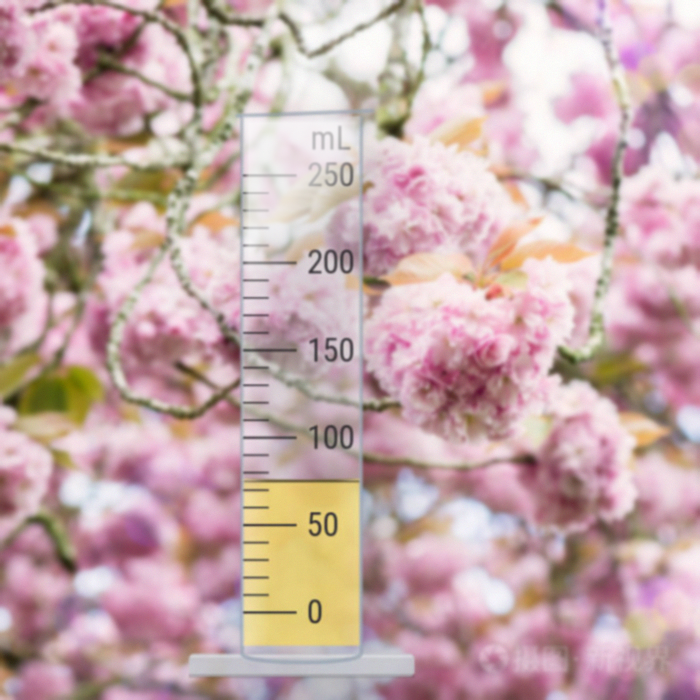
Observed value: 75 mL
